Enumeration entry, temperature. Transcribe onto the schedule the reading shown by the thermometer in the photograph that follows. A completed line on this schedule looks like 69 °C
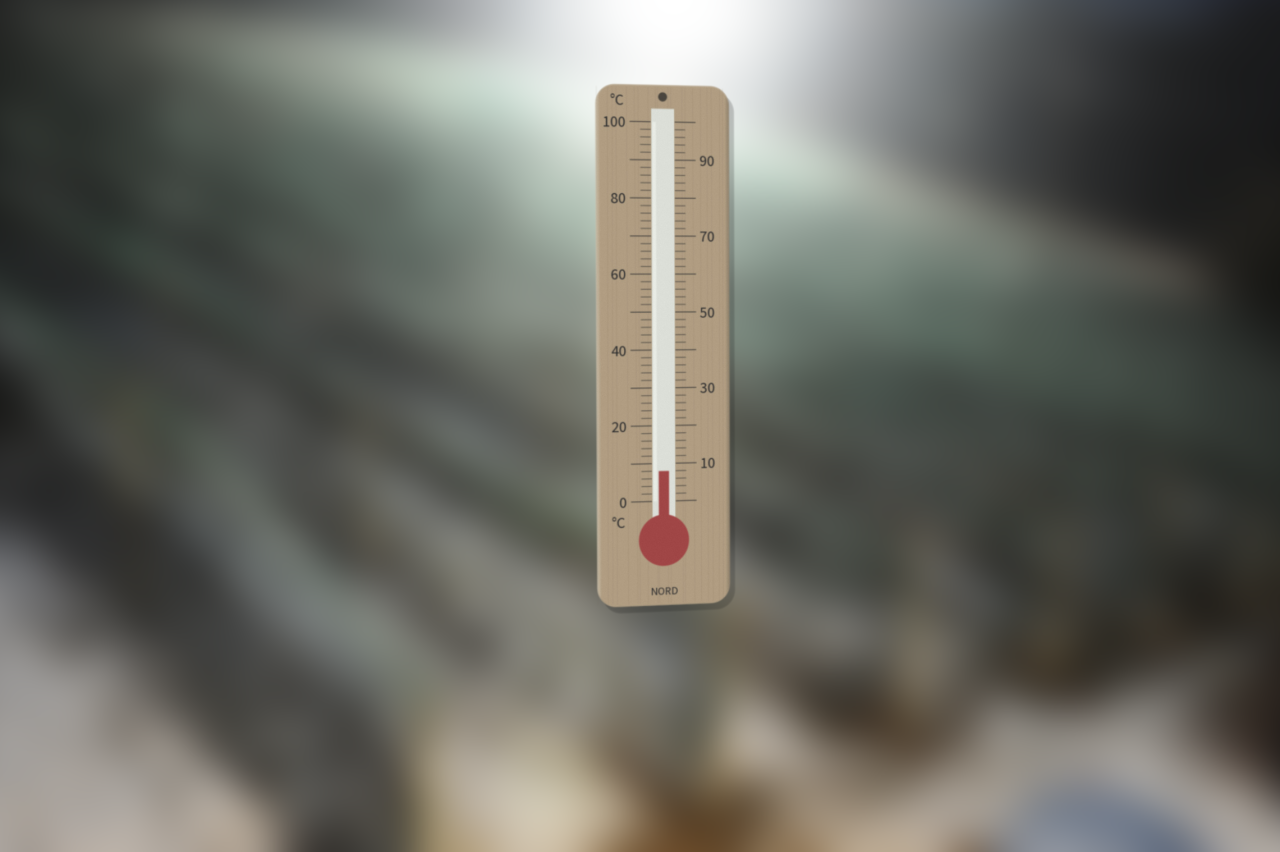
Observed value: 8 °C
